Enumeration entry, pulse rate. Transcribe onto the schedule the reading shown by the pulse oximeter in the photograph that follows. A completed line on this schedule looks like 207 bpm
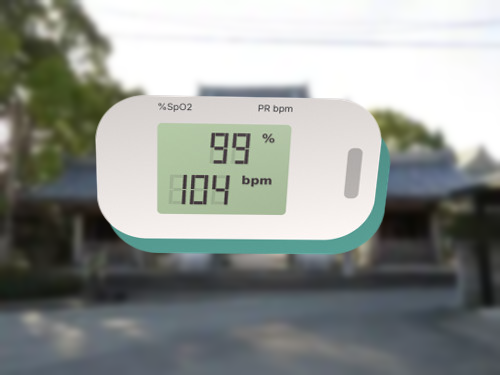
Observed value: 104 bpm
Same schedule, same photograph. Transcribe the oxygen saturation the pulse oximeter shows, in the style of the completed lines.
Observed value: 99 %
